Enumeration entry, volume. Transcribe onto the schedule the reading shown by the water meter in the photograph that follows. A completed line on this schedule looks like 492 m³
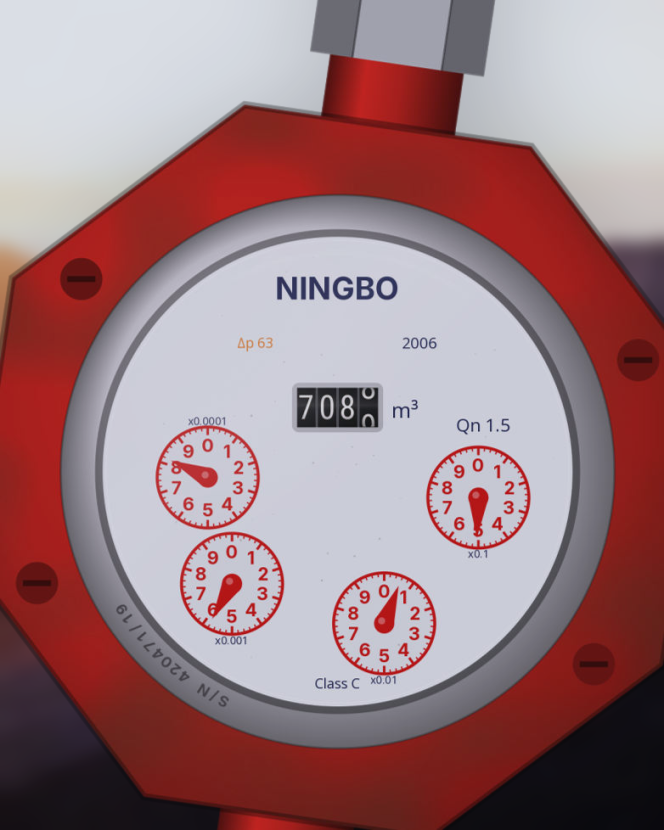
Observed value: 7088.5058 m³
